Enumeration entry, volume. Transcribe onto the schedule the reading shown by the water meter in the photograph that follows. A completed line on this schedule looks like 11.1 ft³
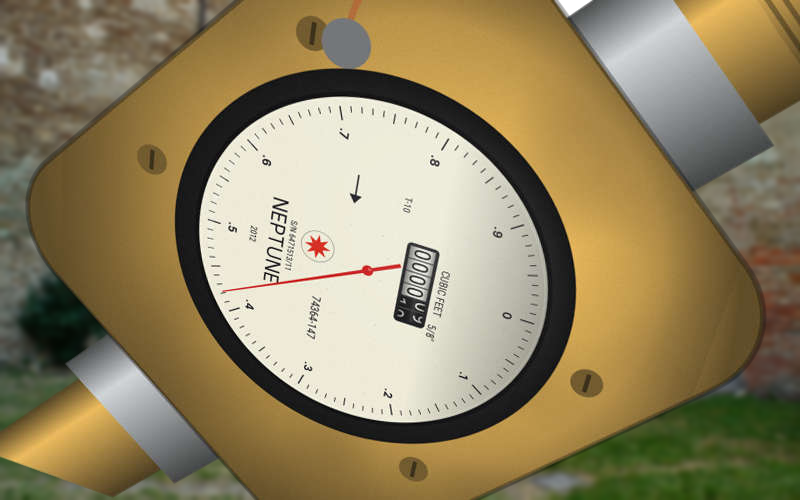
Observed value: 9.42 ft³
